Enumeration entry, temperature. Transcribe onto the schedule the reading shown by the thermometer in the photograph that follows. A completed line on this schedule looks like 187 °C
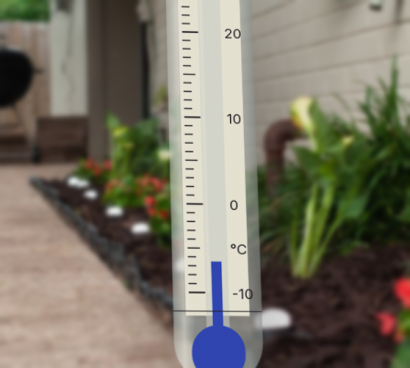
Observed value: -6.5 °C
